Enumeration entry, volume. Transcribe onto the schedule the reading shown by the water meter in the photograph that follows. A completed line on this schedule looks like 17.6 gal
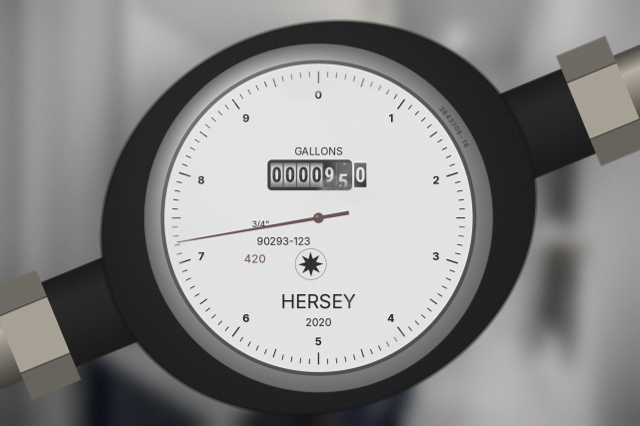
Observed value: 947.2 gal
